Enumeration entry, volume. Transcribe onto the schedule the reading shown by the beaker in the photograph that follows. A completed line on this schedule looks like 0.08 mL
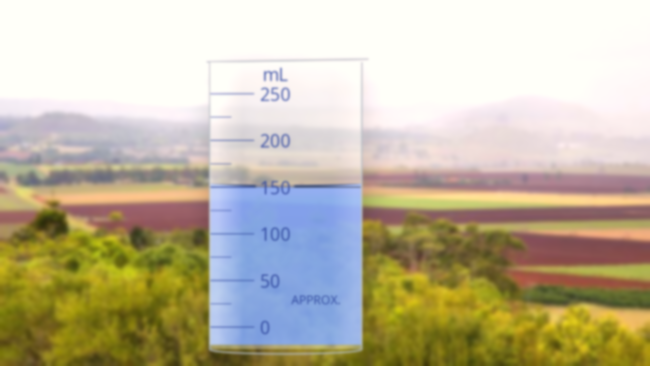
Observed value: 150 mL
